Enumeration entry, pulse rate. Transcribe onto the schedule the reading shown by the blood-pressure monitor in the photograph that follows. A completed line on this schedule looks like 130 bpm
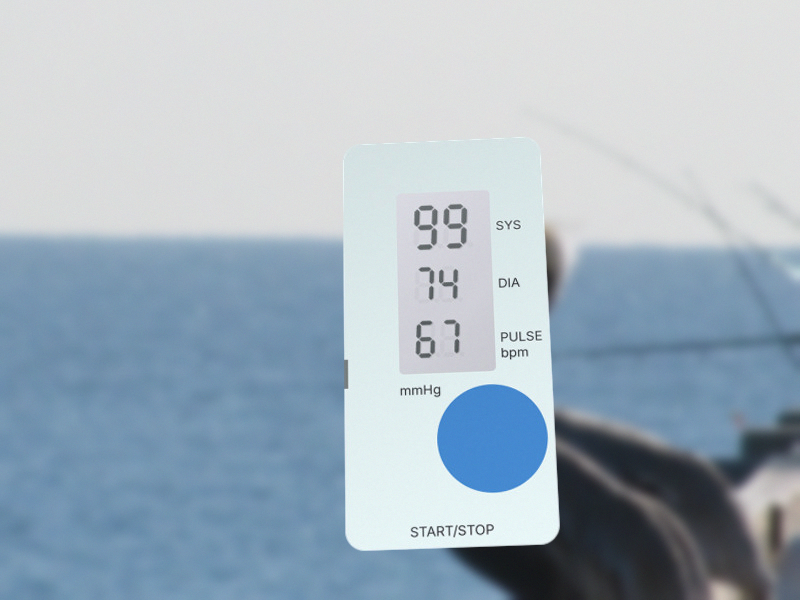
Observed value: 67 bpm
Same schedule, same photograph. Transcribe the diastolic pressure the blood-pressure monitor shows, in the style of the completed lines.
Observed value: 74 mmHg
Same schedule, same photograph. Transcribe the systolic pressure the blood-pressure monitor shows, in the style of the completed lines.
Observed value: 99 mmHg
